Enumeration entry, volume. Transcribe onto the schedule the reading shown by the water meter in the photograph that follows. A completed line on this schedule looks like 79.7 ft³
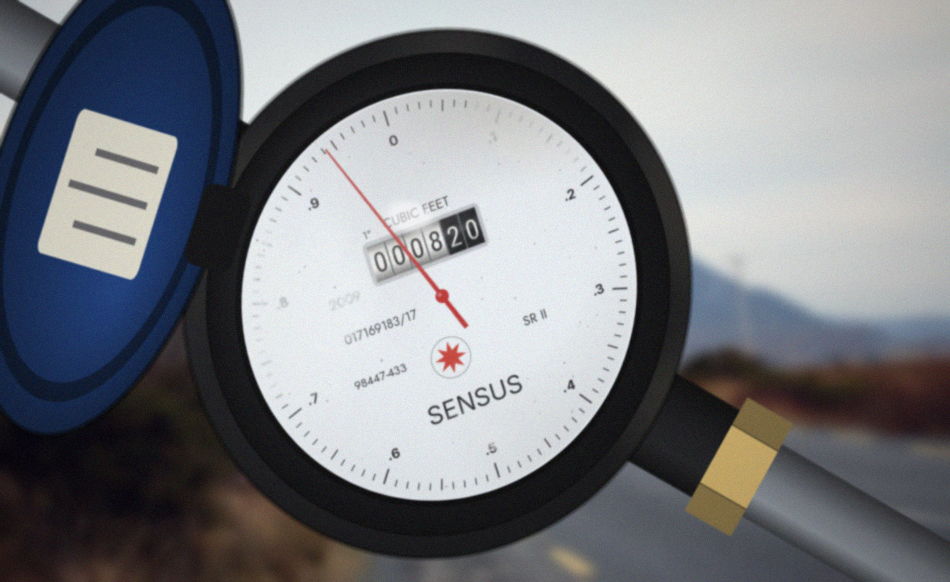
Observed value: 819.94 ft³
